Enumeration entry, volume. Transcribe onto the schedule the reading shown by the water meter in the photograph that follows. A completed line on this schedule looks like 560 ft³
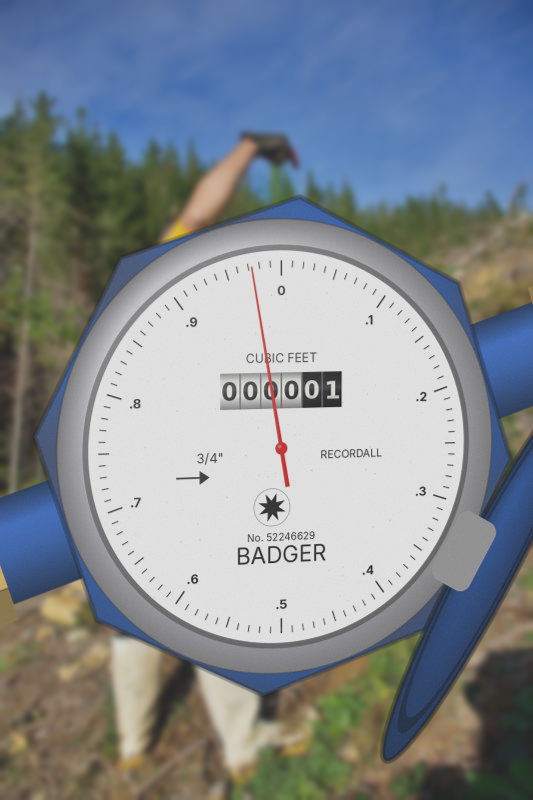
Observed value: 0.97 ft³
